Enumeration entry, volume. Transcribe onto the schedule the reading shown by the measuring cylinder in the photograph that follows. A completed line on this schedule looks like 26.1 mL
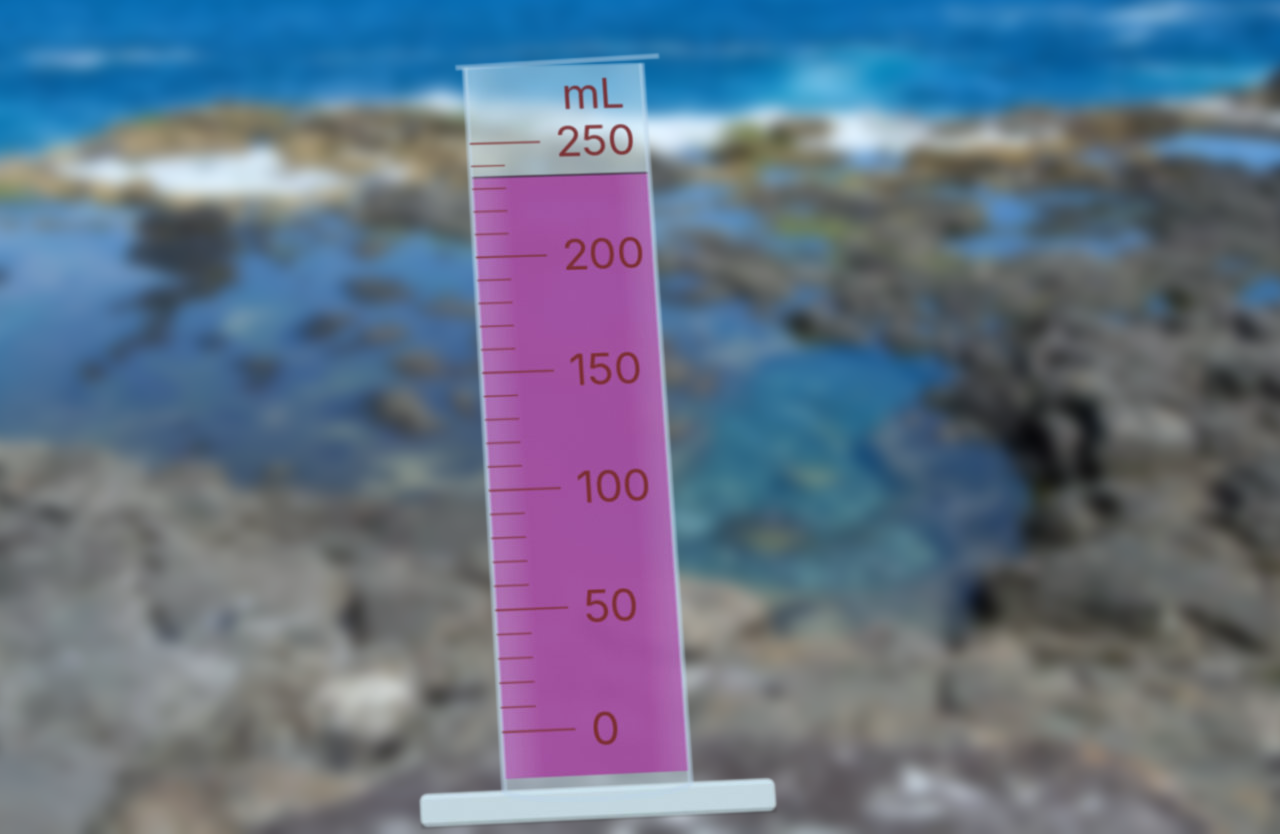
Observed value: 235 mL
